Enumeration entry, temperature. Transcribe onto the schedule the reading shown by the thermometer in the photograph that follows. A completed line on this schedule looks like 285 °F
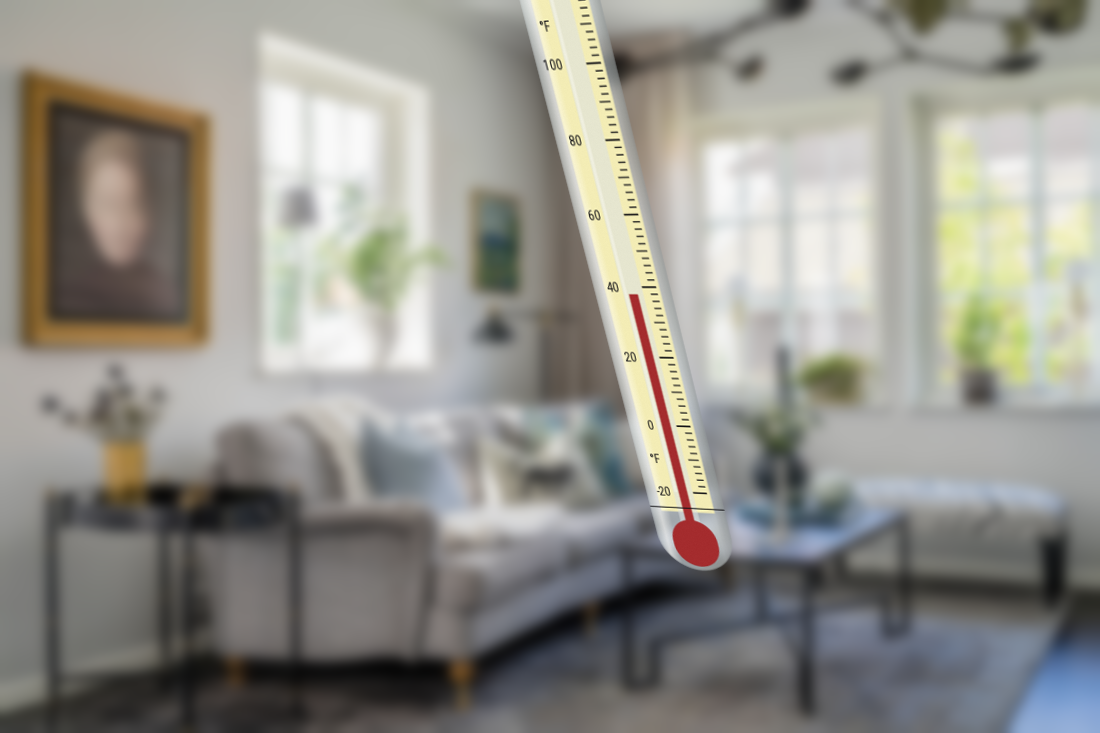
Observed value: 38 °F
